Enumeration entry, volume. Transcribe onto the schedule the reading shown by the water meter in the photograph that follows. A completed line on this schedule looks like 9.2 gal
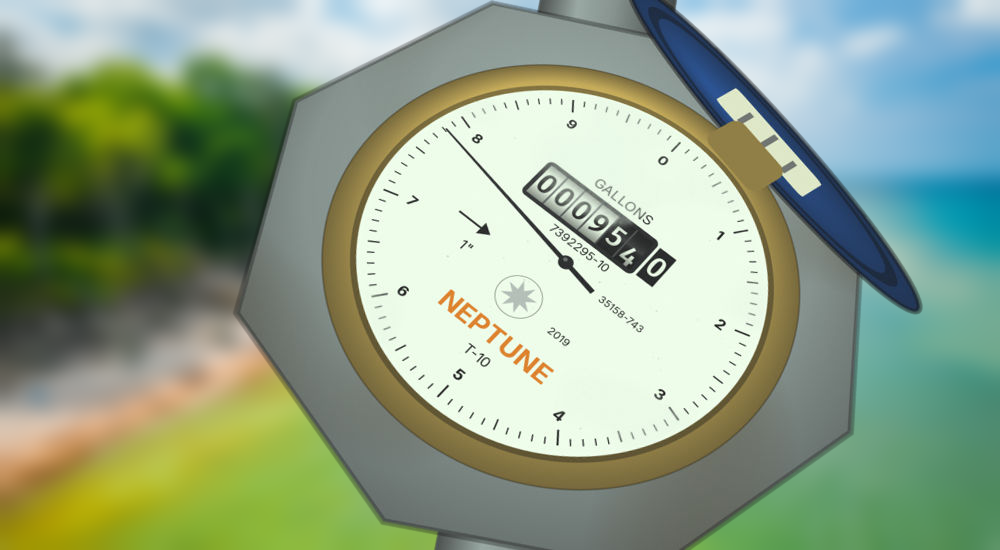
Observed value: 9537.8 gal
